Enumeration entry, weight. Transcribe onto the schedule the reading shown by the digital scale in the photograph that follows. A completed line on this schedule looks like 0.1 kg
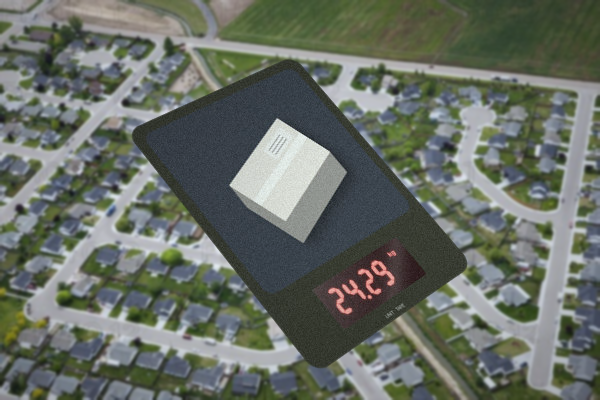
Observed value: 24.29 kg
